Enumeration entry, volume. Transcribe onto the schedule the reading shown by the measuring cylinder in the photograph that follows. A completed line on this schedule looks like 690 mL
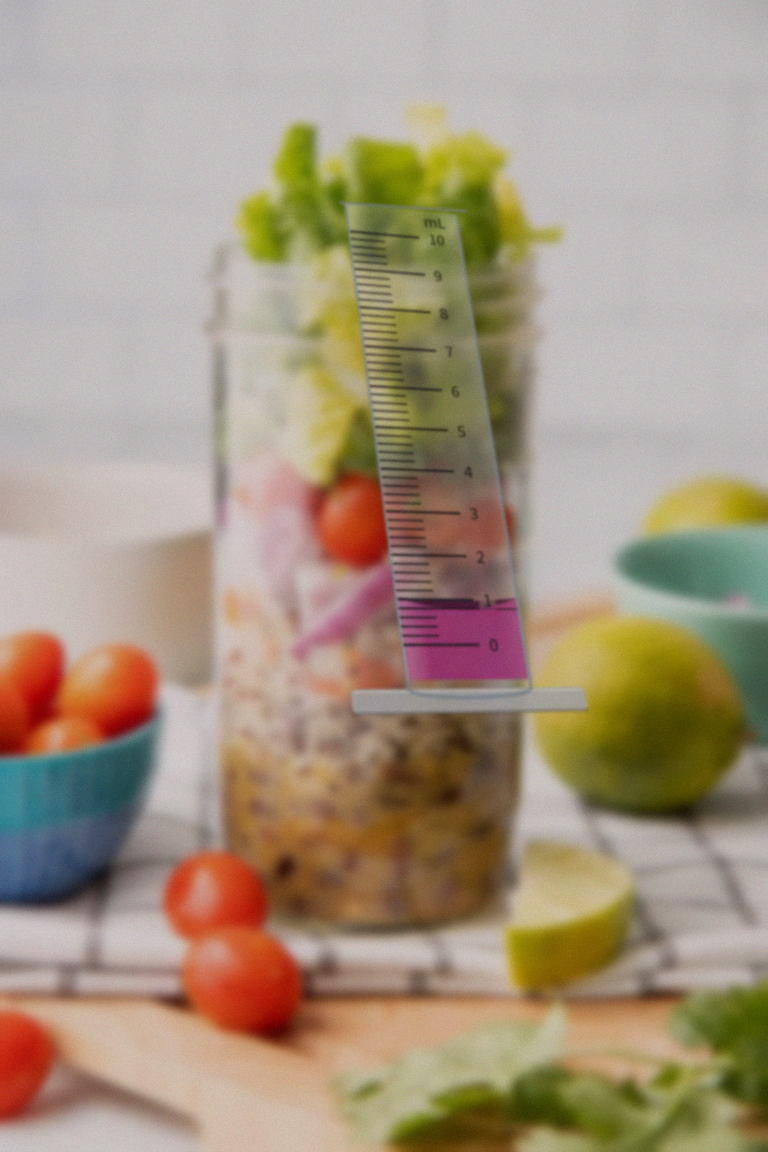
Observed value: 0.8 mL
